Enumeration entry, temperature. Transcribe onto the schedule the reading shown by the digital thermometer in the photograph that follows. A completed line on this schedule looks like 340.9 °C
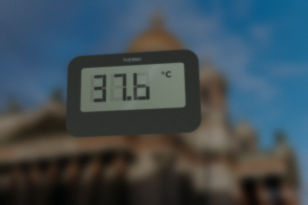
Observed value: 37.6 °C
